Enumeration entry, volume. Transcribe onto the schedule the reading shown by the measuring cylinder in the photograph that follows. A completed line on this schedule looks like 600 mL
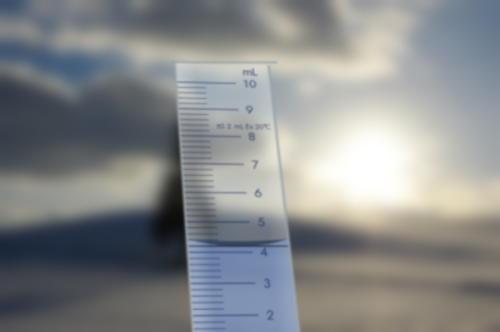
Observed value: 4.2 mL
